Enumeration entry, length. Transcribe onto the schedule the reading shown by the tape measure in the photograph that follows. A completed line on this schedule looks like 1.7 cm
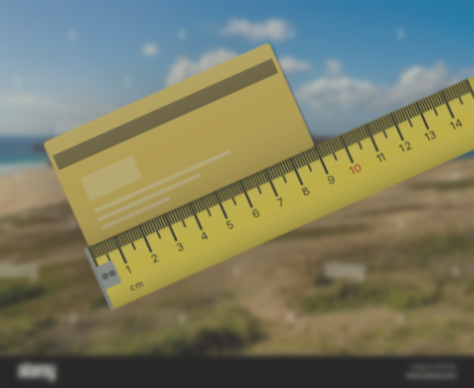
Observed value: 9 cm
